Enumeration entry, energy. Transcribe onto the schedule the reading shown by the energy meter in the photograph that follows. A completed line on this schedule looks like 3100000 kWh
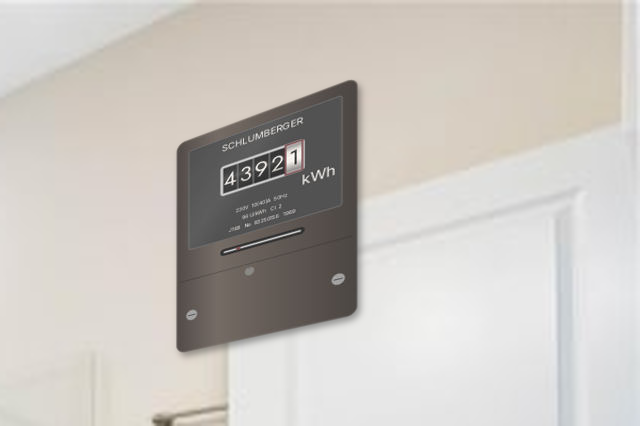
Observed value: 4392.1 kWh
